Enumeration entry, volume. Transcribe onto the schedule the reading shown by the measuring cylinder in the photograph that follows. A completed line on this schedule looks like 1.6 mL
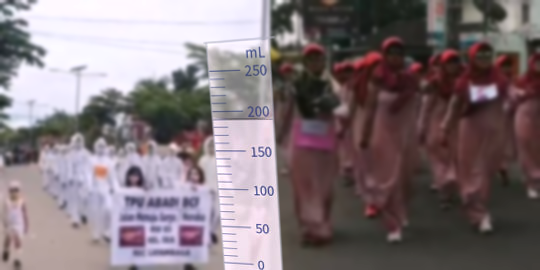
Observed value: 190 mL
